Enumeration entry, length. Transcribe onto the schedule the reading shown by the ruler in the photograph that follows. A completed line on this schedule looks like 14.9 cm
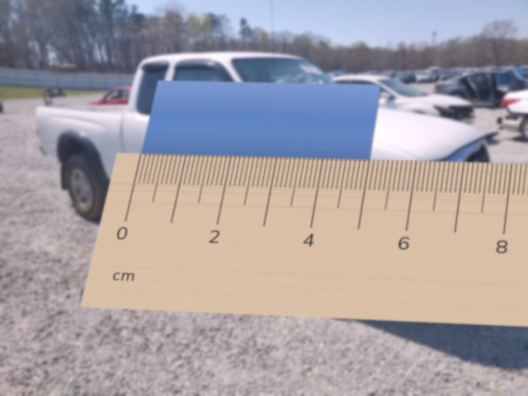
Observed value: 5 cm
